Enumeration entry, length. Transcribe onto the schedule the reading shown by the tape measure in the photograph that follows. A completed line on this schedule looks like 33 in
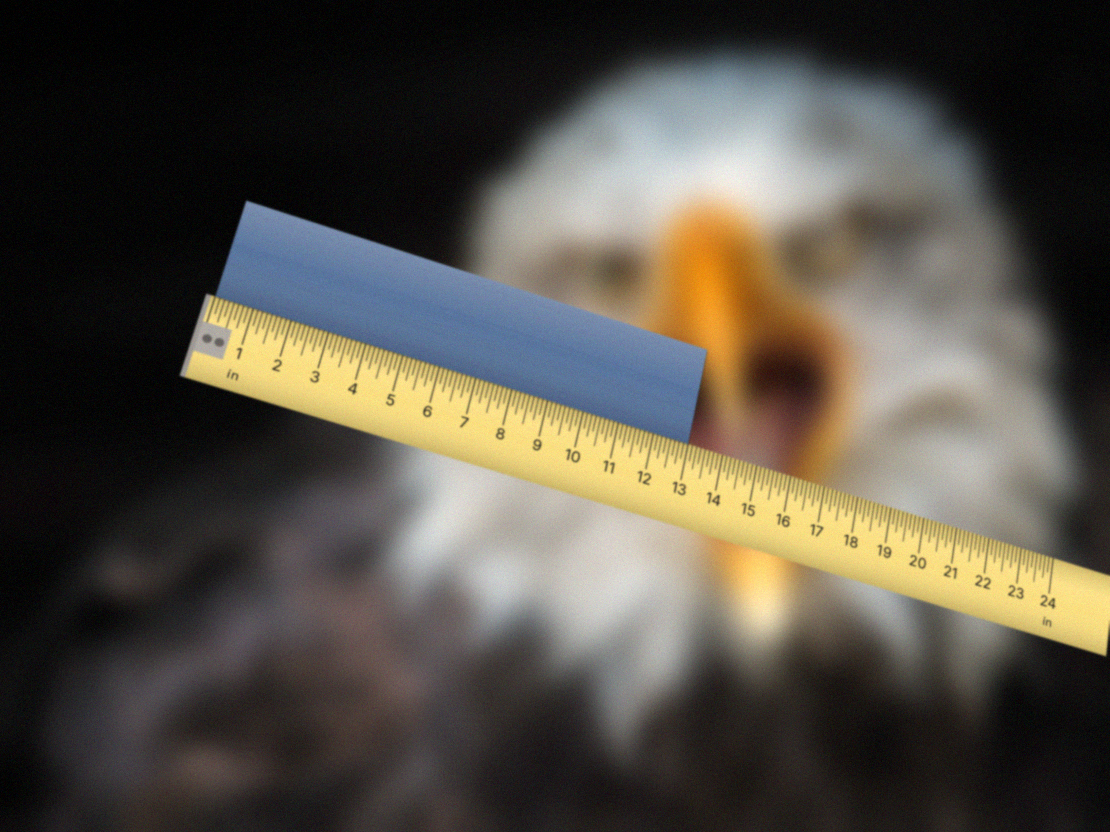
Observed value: 13 in
